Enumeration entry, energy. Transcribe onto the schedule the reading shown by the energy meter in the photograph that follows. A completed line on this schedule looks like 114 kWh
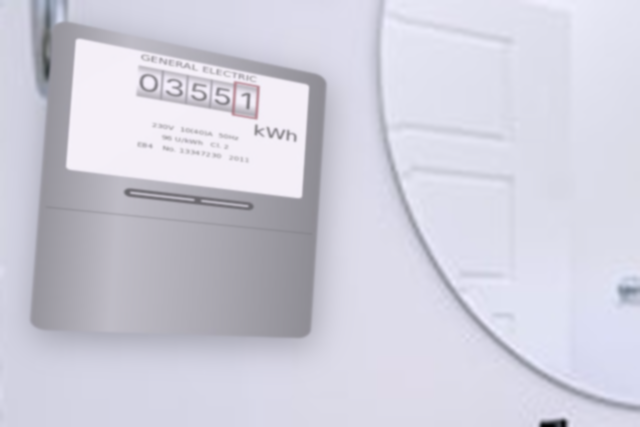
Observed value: 355.1 kWh
